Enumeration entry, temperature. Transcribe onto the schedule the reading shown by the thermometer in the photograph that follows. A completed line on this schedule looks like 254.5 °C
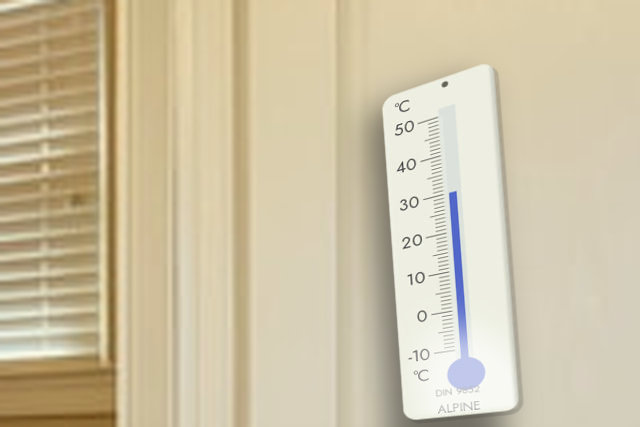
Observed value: 30 °C
